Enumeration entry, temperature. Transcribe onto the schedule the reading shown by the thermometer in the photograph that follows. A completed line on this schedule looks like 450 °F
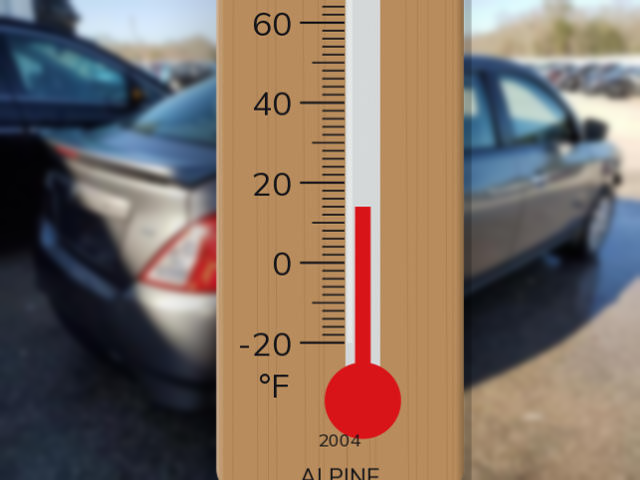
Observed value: 14 °F
